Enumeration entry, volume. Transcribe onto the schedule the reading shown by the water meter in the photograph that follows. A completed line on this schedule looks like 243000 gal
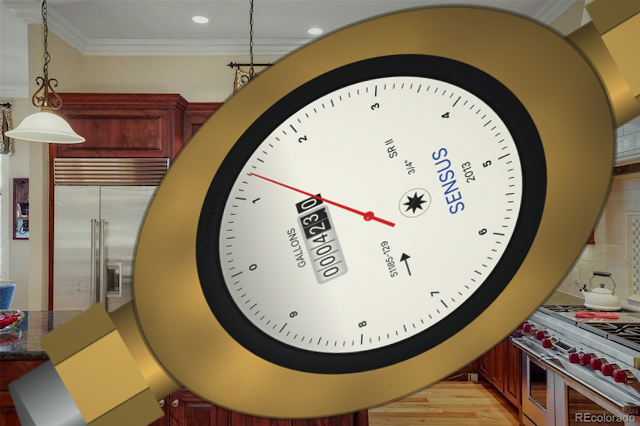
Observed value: 4231.3 gal
